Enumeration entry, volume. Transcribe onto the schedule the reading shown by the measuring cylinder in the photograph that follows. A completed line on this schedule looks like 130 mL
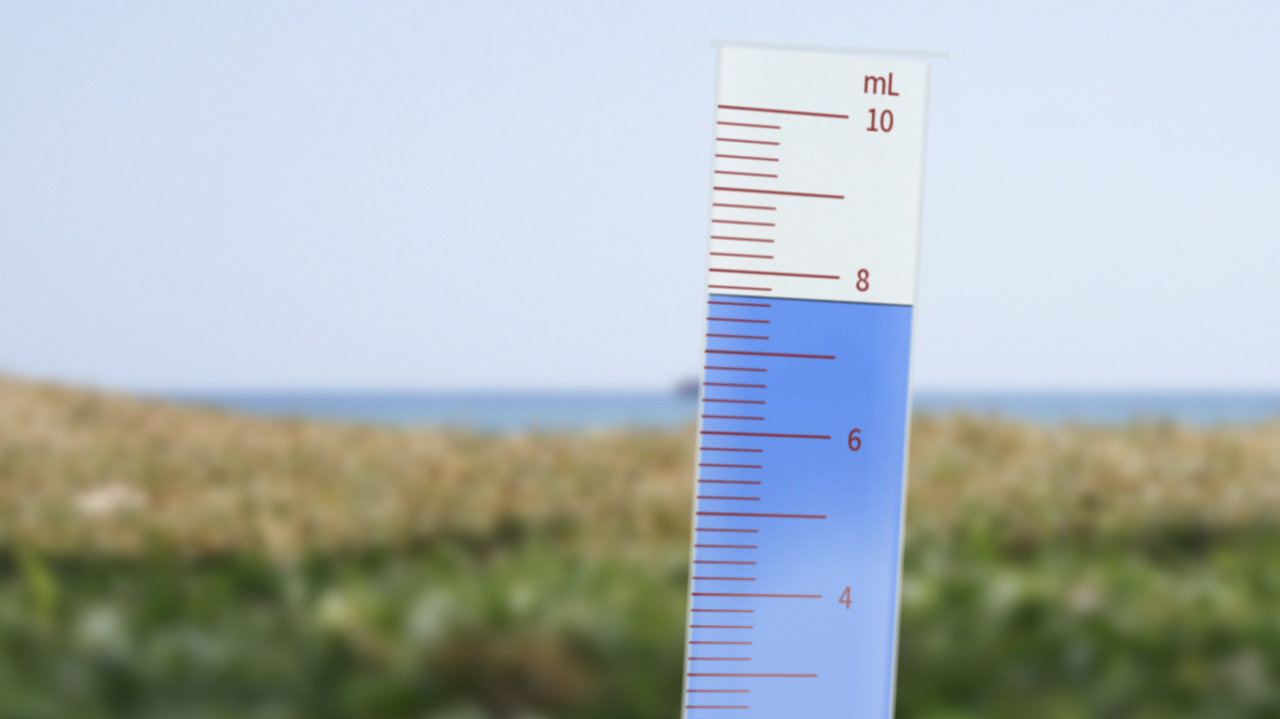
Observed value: 7.7 mL
